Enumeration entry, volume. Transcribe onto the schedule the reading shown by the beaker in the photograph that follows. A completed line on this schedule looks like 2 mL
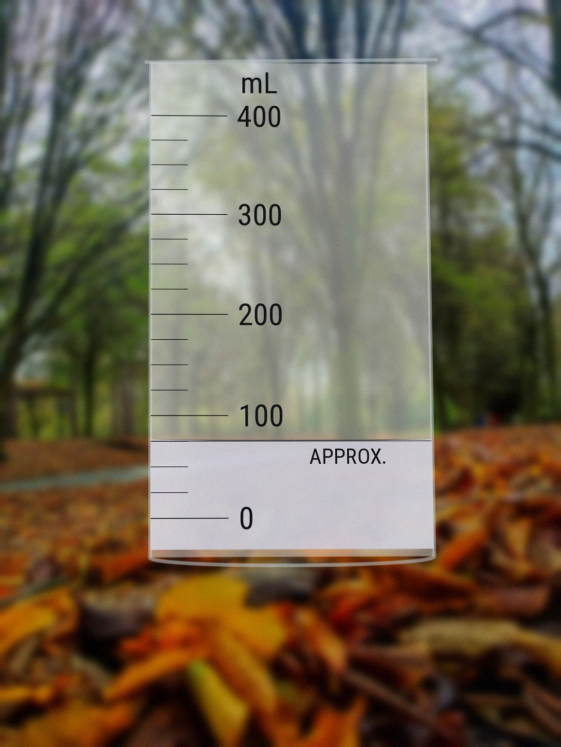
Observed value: 75 mL
